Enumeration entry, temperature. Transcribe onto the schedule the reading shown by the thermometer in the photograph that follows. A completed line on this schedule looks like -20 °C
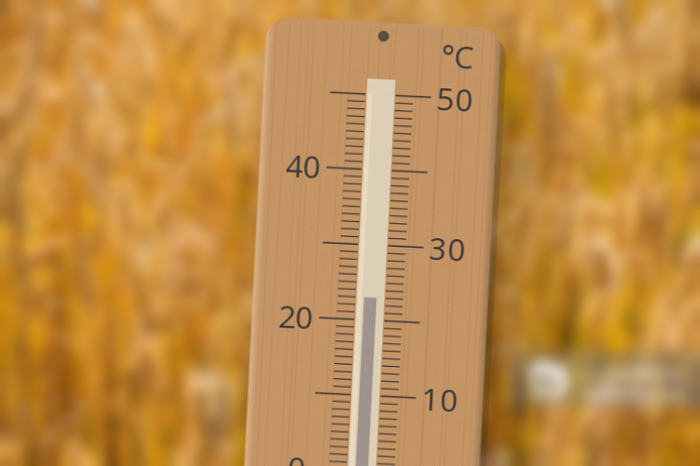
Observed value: 23 °C
